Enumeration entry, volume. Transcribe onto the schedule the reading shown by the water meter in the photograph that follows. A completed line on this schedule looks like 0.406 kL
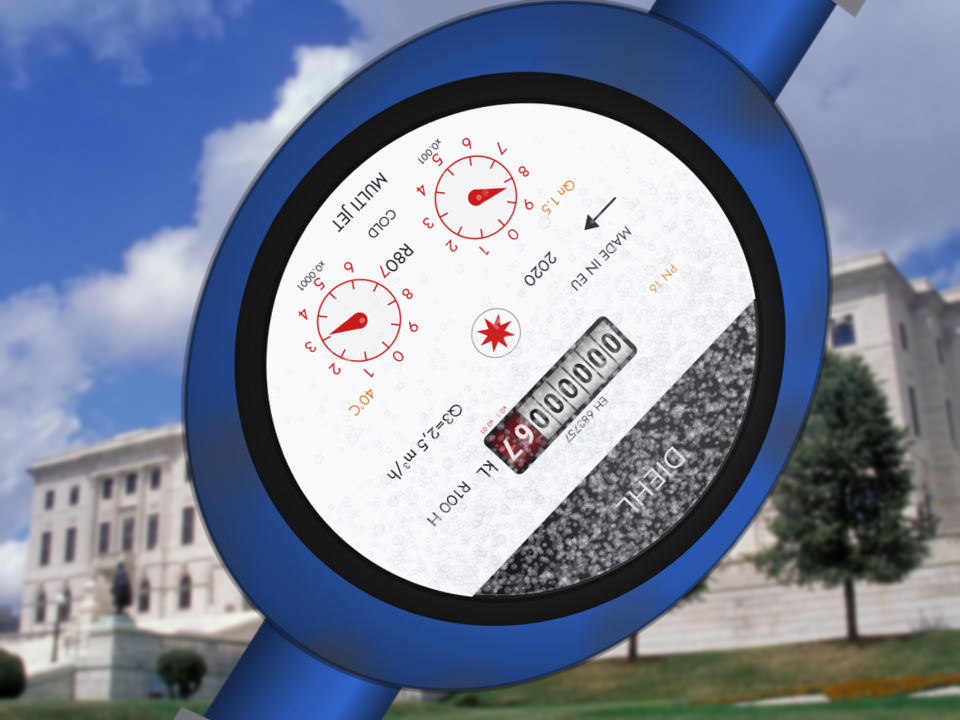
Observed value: 0.6783 kL
